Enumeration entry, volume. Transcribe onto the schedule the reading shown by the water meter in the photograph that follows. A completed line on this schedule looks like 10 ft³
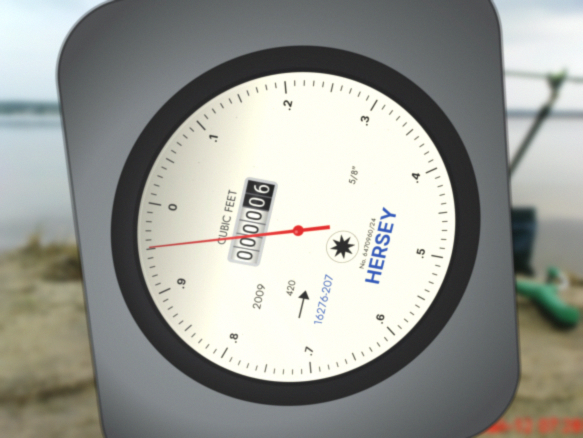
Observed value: 5.95 ft³
